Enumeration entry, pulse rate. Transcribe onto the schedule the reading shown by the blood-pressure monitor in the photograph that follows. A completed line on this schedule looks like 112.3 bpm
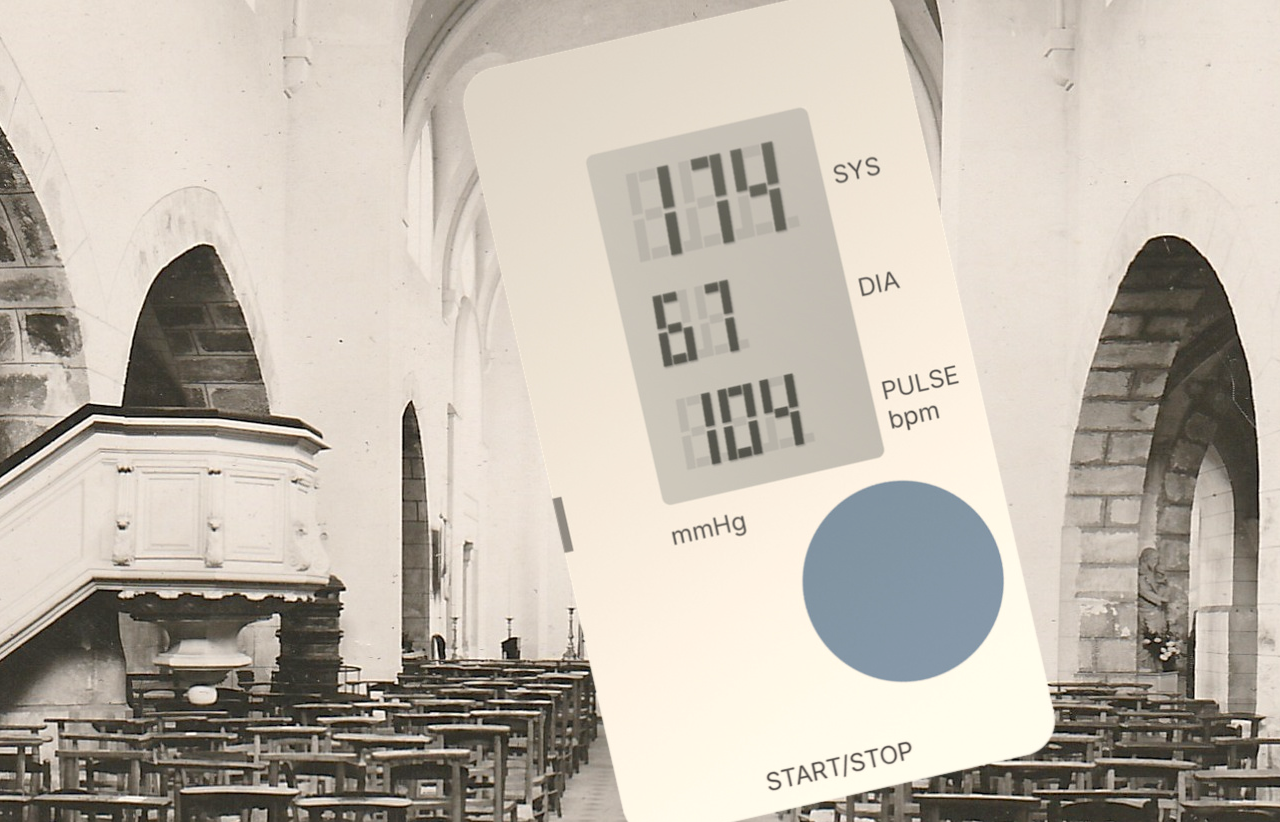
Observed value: 104 bpm
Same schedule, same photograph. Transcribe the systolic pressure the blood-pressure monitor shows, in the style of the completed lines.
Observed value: 174 mmHg
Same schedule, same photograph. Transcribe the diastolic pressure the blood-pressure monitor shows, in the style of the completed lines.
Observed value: 67 mmHg
